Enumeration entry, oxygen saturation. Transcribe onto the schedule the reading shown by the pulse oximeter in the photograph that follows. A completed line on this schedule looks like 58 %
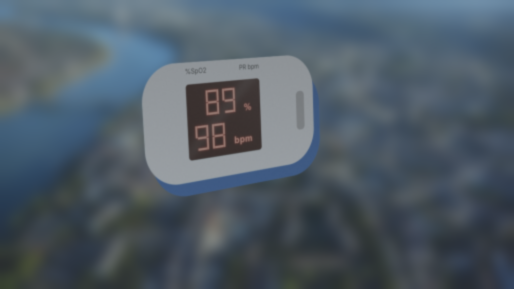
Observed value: 89 %
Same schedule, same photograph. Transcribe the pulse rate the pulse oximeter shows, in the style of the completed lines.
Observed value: 98 bpm
